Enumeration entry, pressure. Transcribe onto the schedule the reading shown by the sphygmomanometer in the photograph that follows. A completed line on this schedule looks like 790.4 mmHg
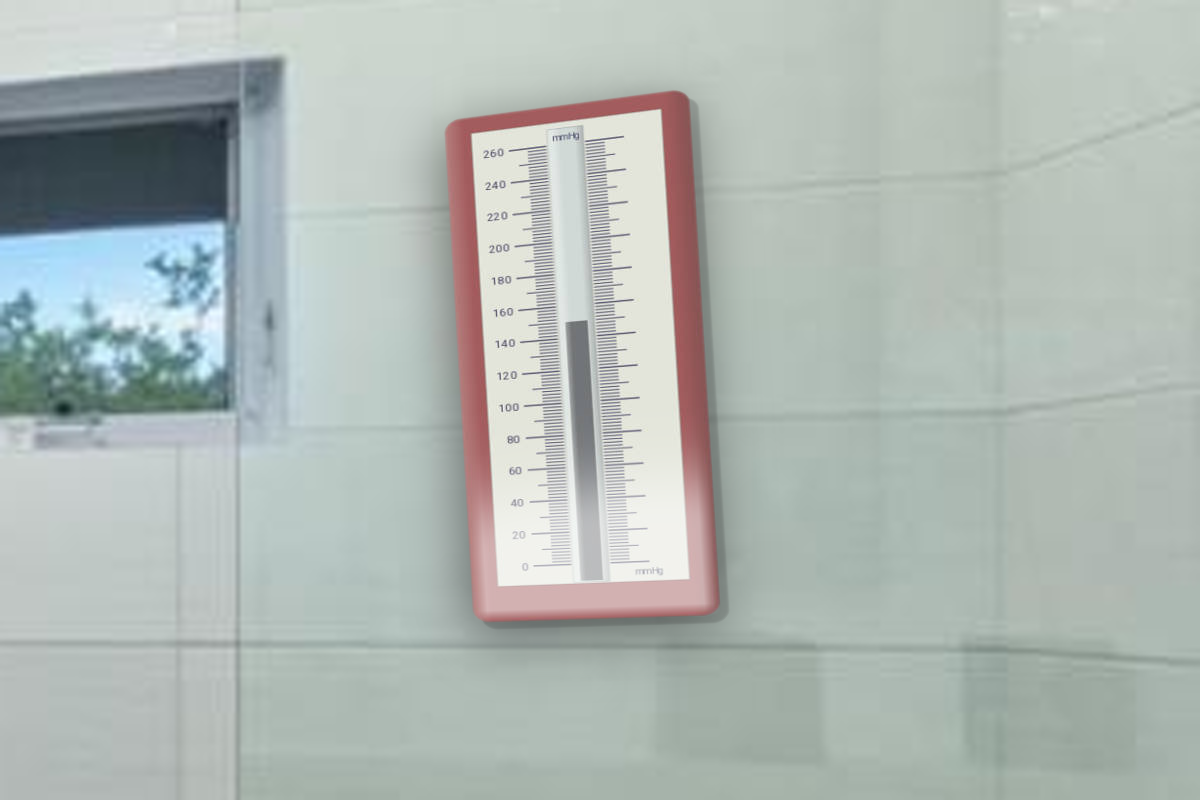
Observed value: 150 mmHg
